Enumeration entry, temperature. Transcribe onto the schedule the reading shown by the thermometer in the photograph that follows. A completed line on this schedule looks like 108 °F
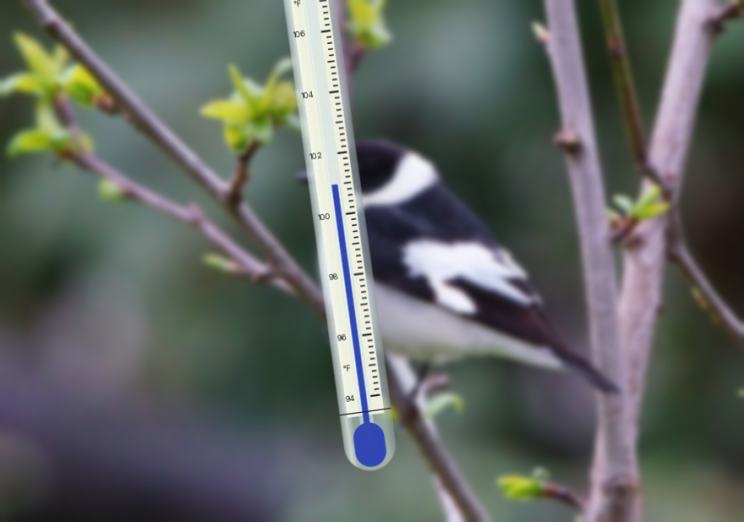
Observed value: 101 °F
